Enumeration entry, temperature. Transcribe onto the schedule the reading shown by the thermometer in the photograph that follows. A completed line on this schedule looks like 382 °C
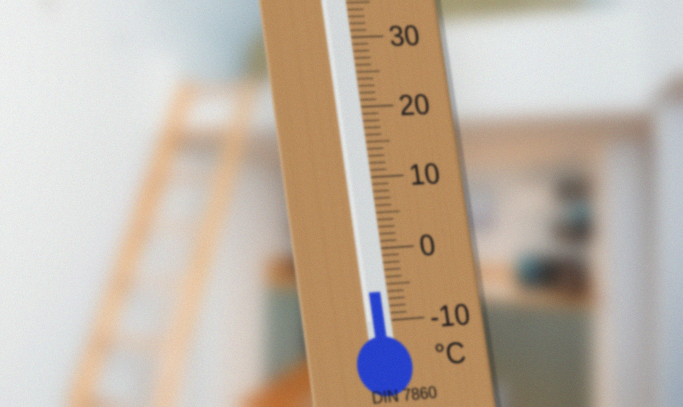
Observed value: -6 °C
